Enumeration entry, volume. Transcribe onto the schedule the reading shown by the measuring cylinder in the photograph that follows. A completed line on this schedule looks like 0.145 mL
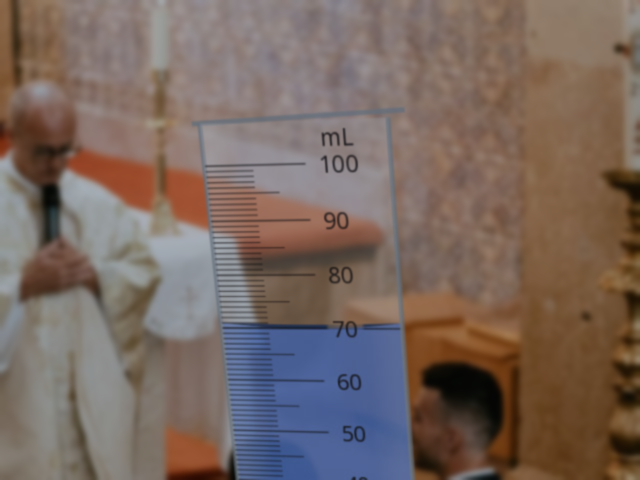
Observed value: 70 mL
